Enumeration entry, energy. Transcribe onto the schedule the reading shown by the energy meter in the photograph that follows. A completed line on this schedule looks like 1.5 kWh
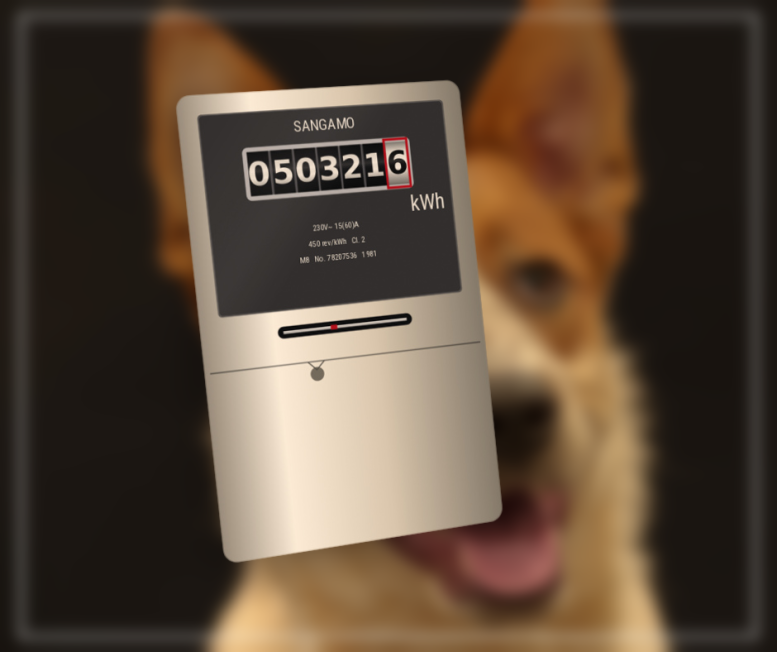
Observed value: 50321.6 kWh
